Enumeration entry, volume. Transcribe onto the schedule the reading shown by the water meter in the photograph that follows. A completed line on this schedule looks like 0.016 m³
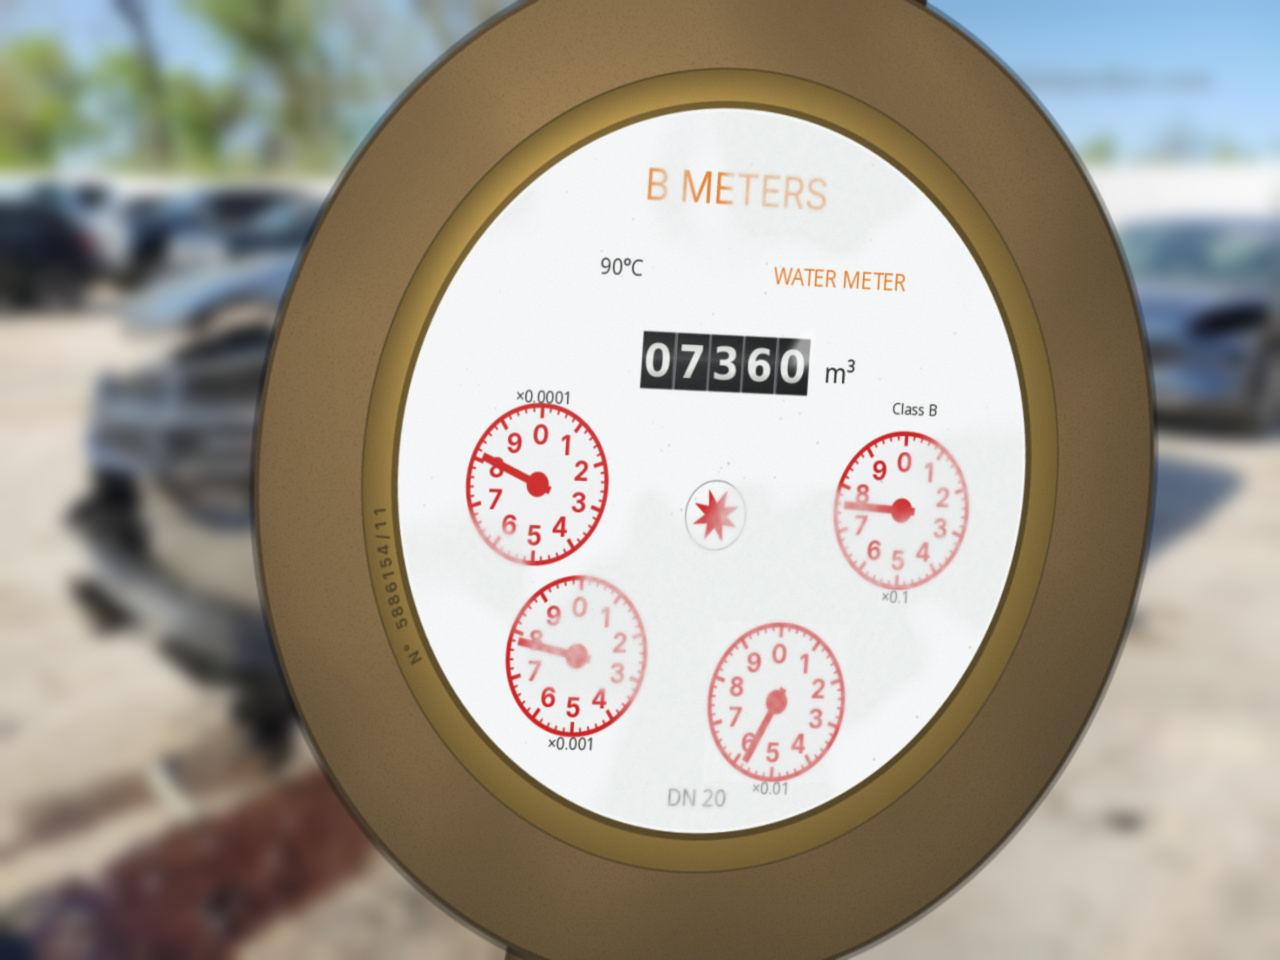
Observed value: 7360.7578 m³
